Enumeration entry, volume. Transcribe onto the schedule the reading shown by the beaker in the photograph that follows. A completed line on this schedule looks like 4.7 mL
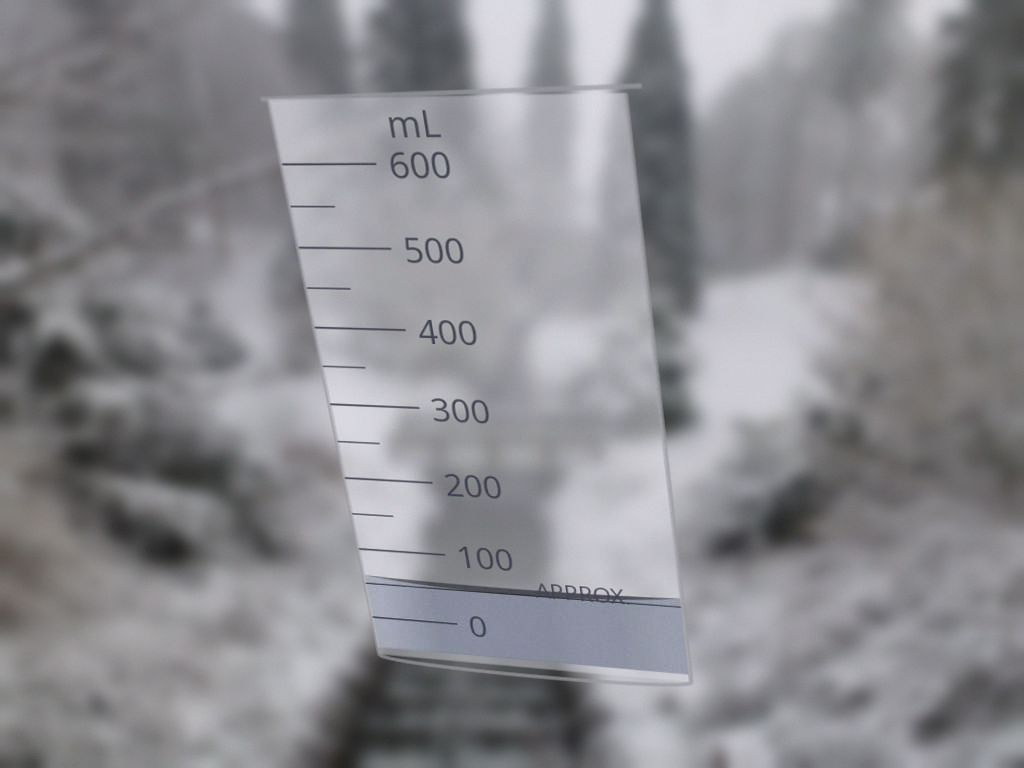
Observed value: 50 mL
